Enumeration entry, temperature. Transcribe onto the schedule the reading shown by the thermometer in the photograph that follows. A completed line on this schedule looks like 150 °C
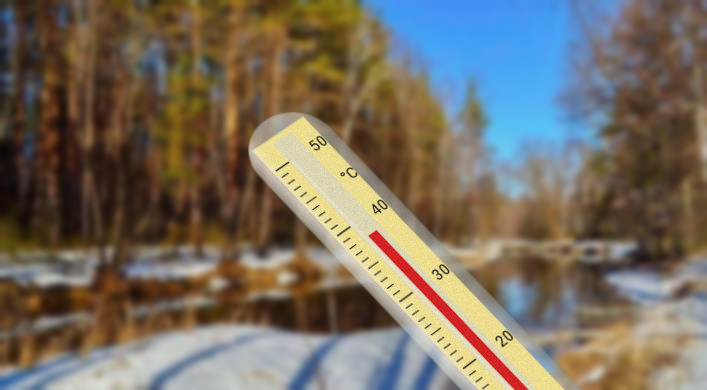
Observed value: 38 °C
